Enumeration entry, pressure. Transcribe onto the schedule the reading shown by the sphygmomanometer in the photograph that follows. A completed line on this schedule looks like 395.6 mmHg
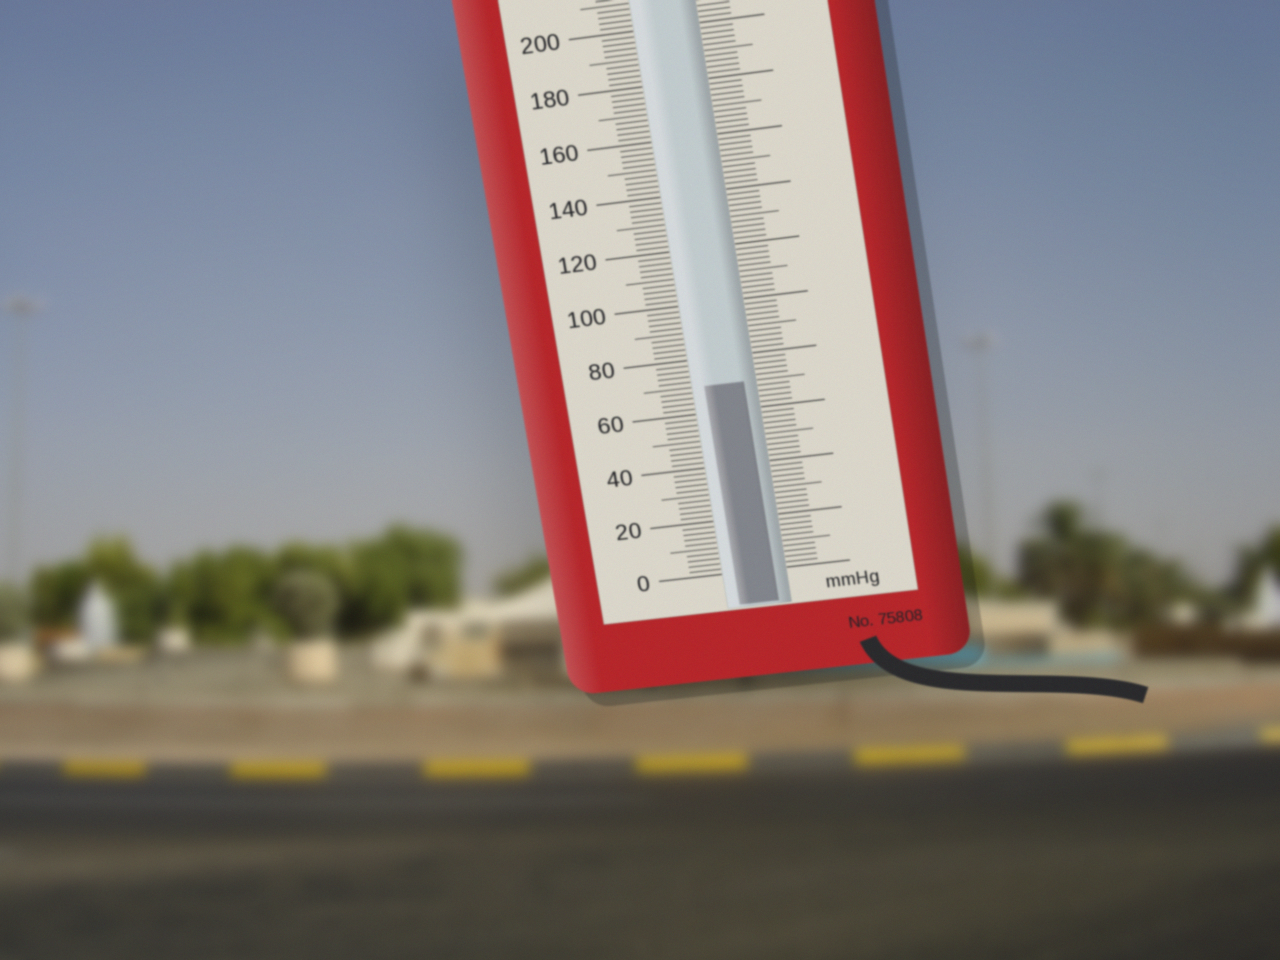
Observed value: 70 mmHg
